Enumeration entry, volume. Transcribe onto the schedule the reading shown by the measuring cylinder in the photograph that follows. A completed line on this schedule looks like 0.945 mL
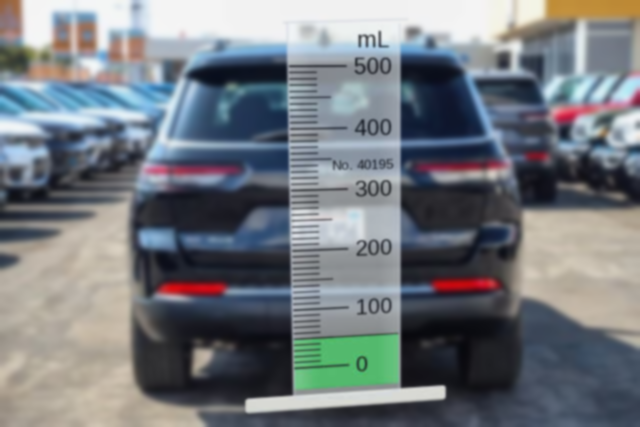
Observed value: 50 mL
